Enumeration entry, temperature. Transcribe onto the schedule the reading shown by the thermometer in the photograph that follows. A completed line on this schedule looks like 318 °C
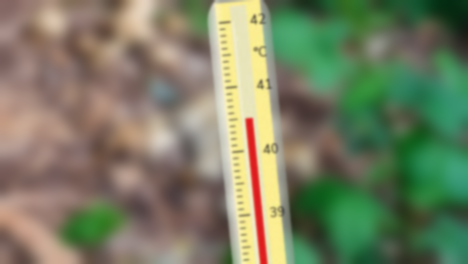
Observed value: 40.5 °C
